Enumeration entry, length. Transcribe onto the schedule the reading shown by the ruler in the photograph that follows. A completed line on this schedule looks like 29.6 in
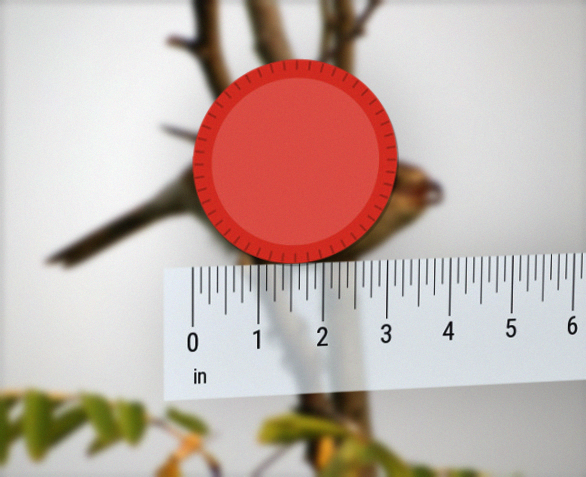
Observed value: 3.125 in
